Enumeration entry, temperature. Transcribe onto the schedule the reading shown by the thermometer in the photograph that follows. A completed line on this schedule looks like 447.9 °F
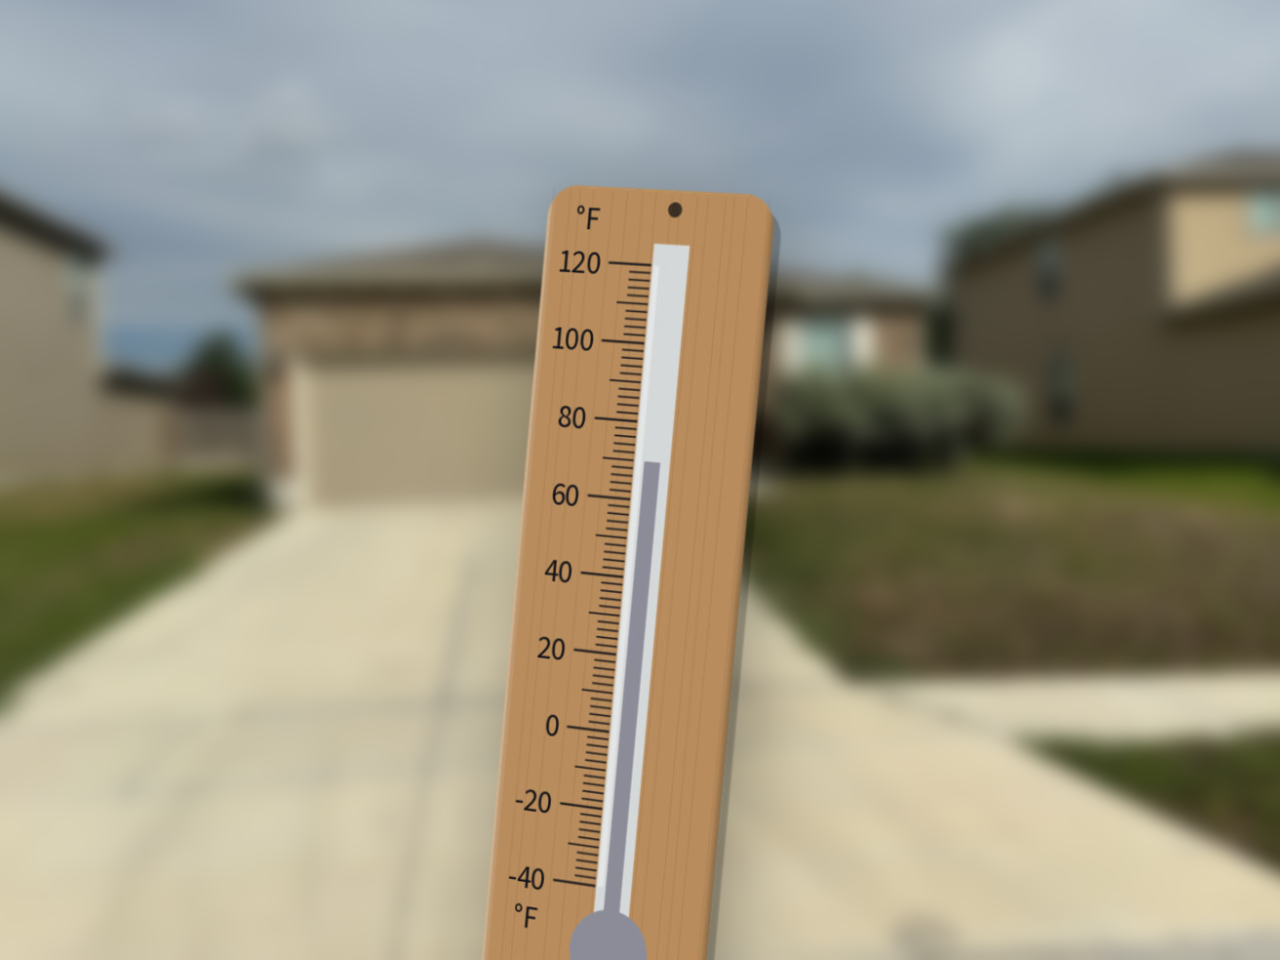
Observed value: 70 °F
